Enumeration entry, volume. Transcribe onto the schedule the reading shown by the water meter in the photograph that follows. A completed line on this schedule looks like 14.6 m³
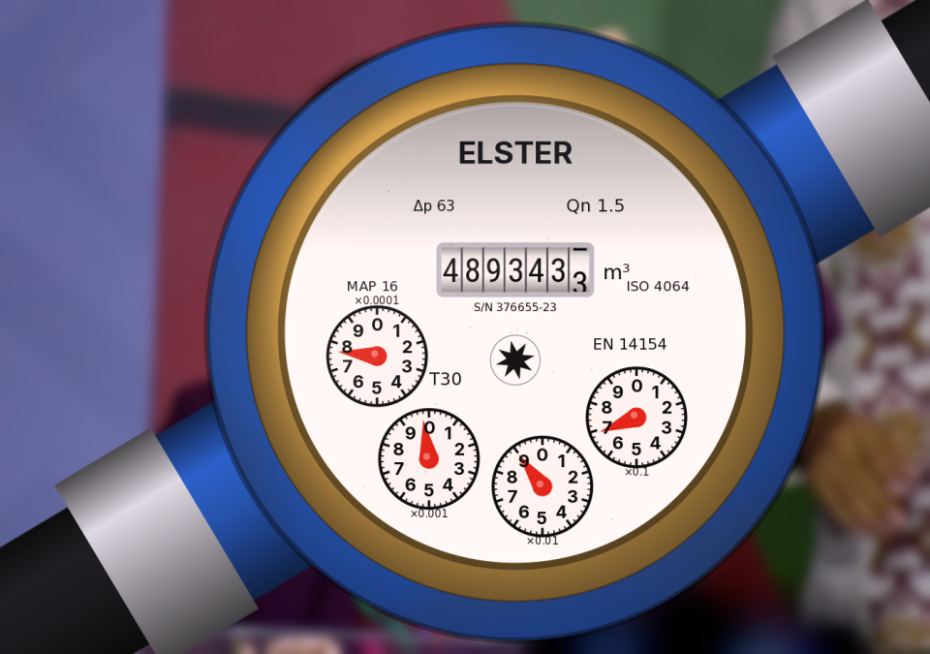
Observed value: 4893432.6897 m³
